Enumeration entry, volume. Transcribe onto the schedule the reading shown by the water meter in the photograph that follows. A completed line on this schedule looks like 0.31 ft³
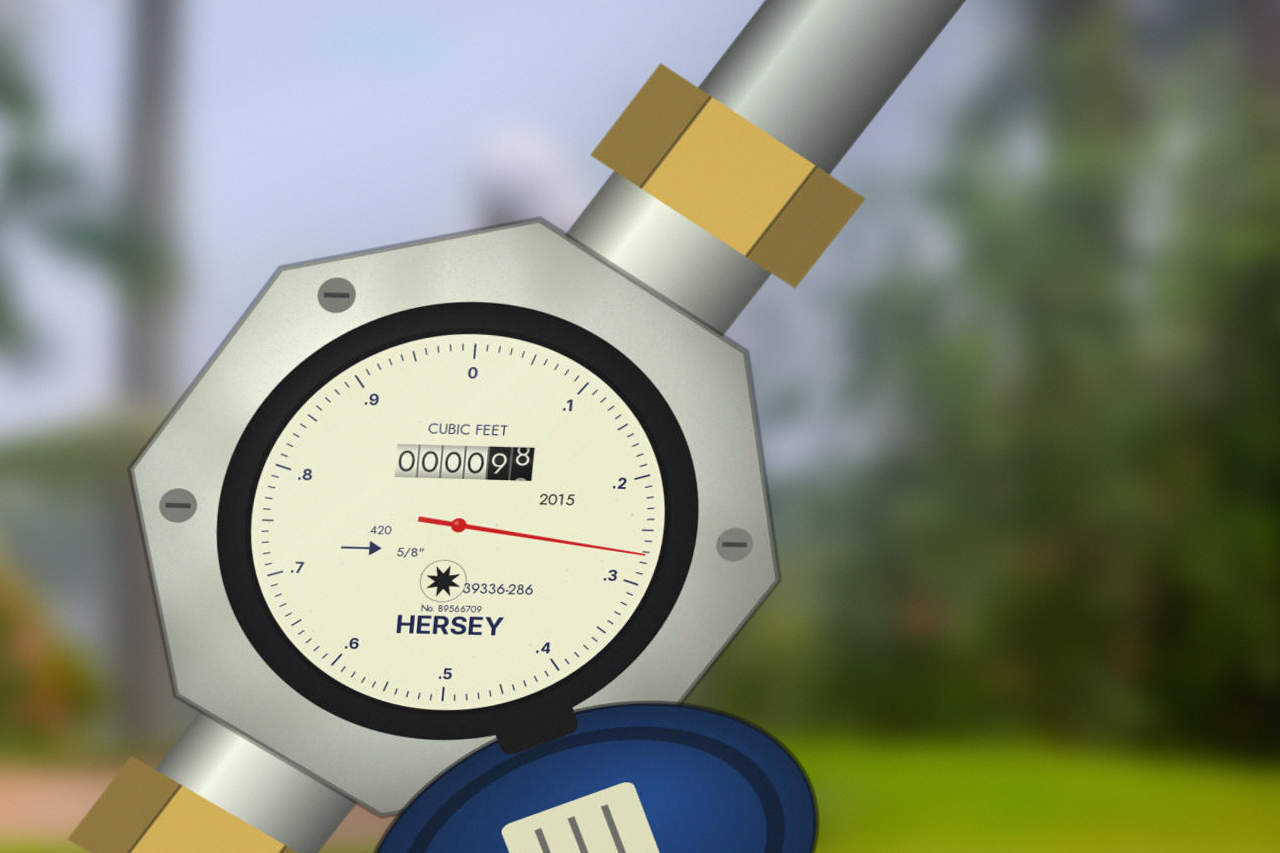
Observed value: 98.27 ft³
